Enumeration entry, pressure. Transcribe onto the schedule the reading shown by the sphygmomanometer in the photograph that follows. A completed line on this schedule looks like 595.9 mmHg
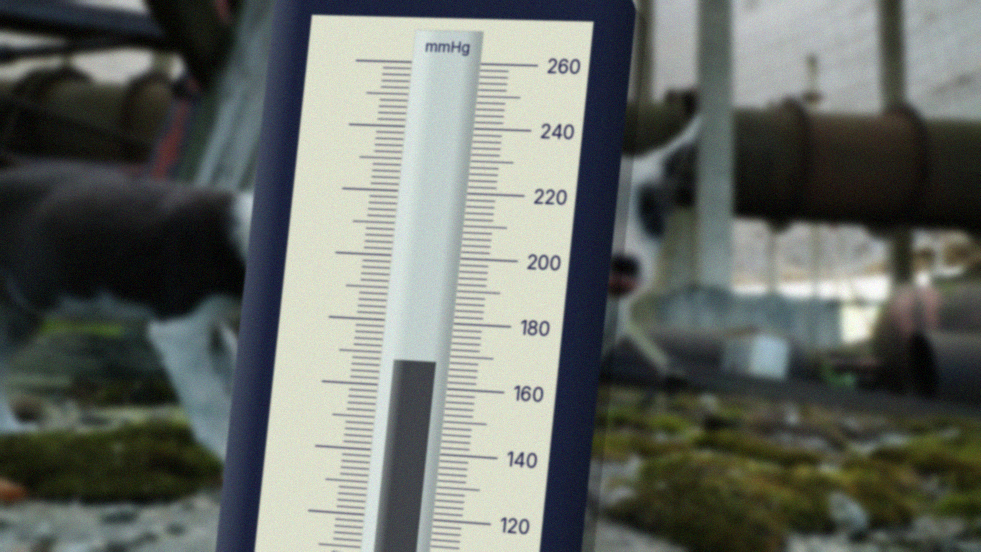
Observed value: 168 mmHg
